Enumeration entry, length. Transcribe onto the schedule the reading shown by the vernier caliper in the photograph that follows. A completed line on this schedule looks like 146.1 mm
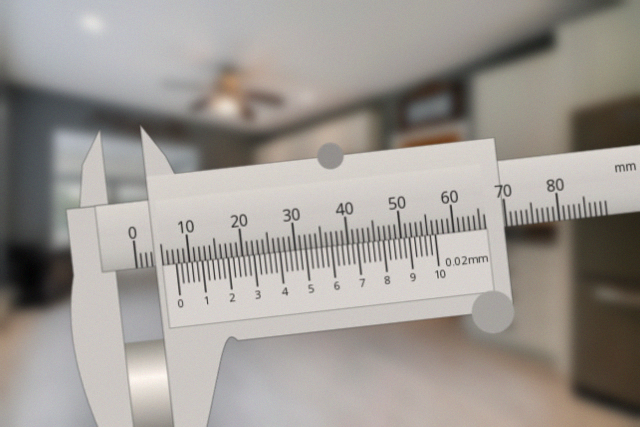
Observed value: 7.5 mm
